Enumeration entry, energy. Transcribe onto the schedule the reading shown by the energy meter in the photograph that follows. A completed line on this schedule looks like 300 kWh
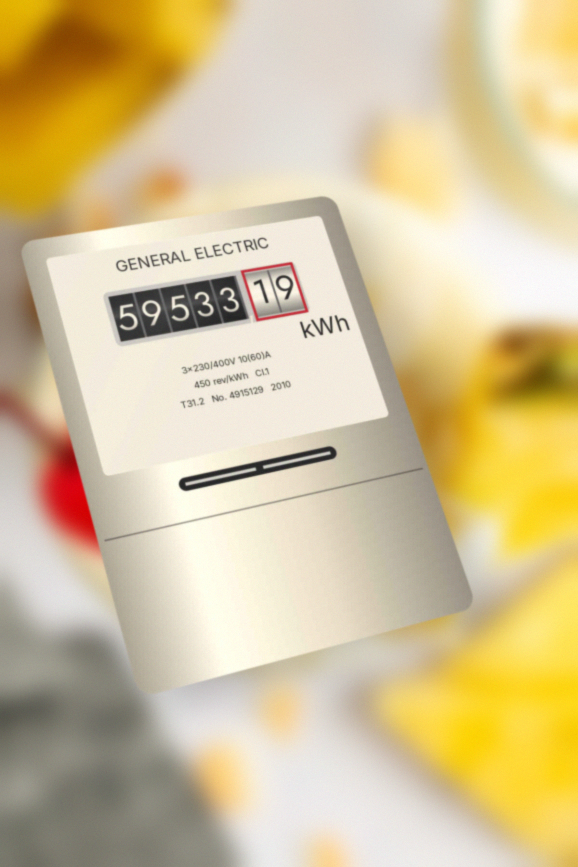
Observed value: 59533.19 kWh
